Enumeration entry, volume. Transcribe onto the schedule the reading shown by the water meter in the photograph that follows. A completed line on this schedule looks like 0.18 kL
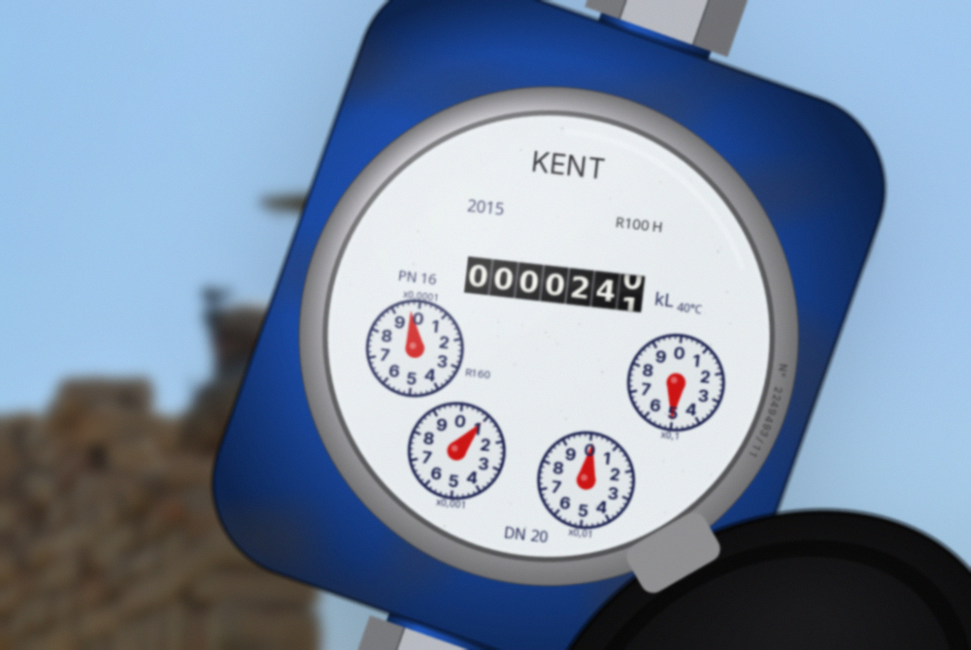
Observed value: 240.5009 kL
